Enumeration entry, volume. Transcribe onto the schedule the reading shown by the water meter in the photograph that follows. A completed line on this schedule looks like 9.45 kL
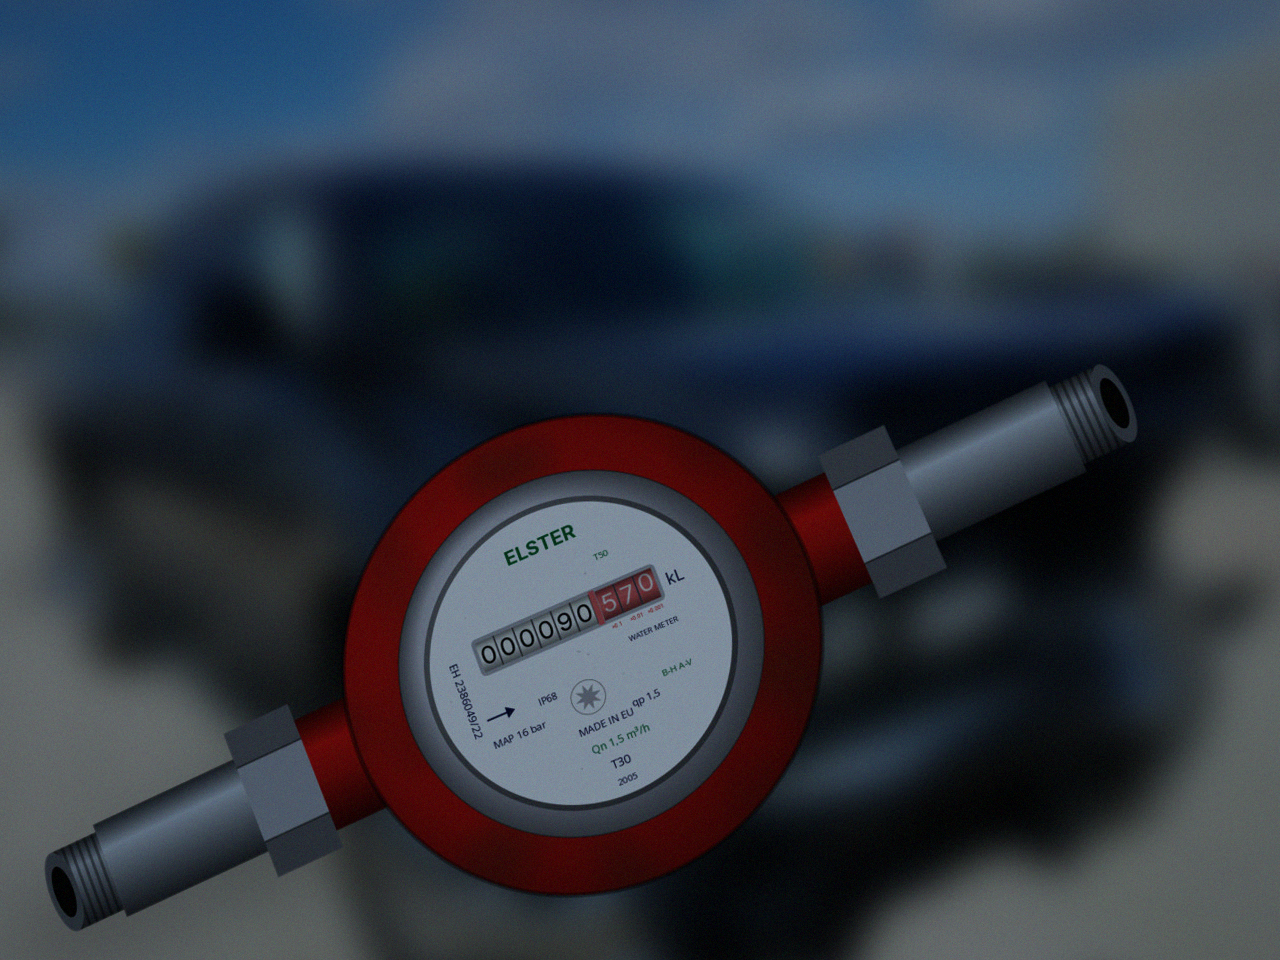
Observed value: 90.570 kL
